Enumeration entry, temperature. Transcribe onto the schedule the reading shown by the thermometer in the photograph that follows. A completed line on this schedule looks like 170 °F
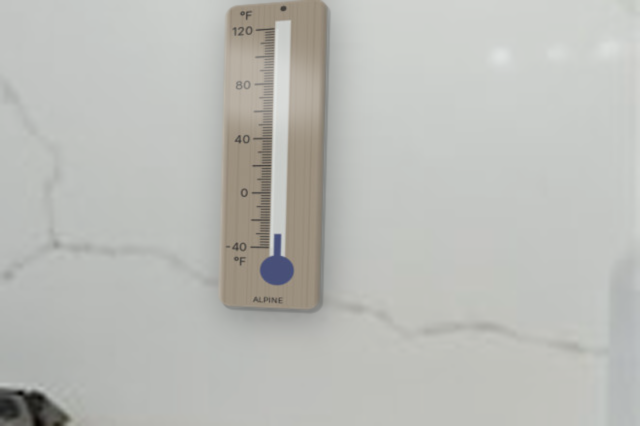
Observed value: -30 °F
